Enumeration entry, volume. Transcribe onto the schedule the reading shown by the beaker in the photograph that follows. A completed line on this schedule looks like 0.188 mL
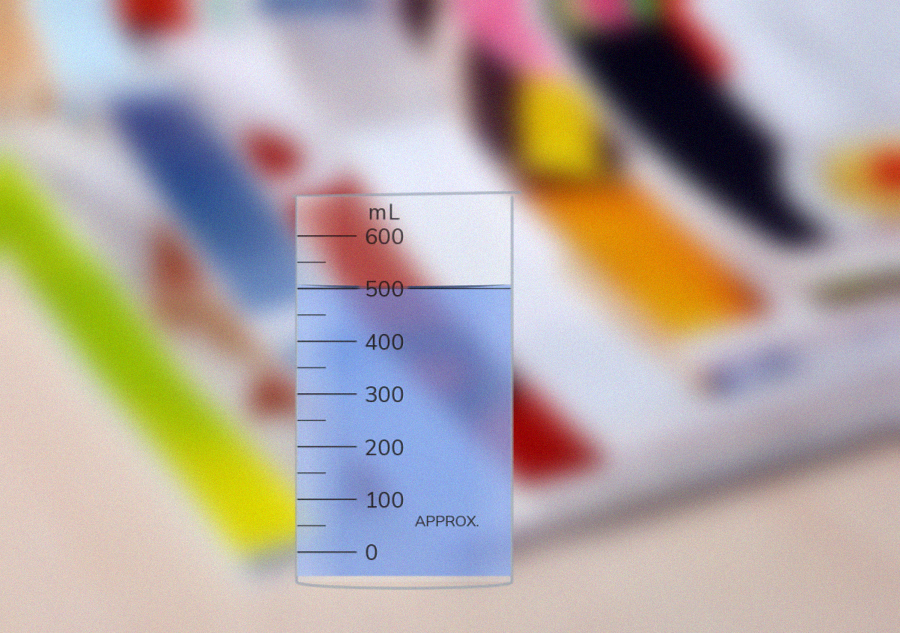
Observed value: 500 mL
